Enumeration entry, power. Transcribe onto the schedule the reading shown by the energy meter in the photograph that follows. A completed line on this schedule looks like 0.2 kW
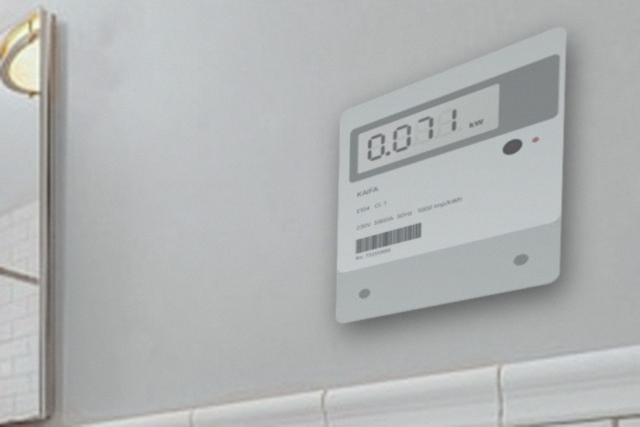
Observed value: 0.071 kW
